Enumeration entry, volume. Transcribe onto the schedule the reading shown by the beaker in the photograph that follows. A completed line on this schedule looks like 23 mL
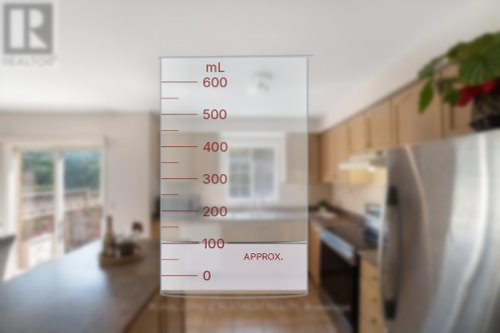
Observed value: 100 mL
